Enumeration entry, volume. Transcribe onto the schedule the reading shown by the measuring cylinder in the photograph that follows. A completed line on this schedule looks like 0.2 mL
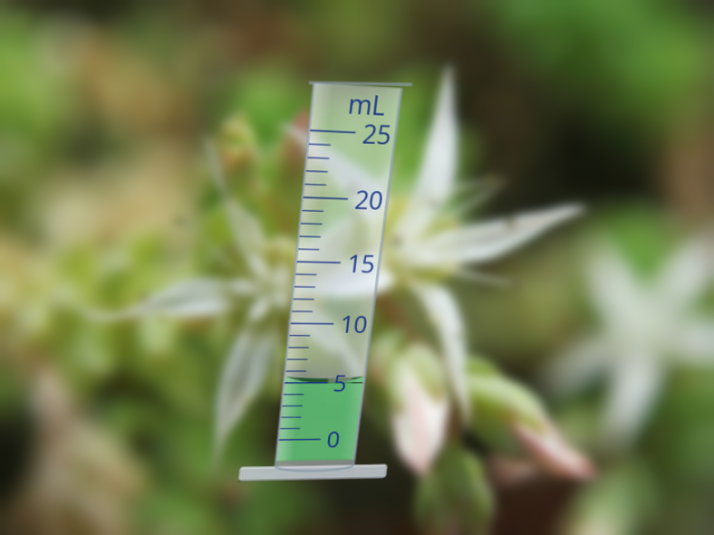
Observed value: 5 mL
